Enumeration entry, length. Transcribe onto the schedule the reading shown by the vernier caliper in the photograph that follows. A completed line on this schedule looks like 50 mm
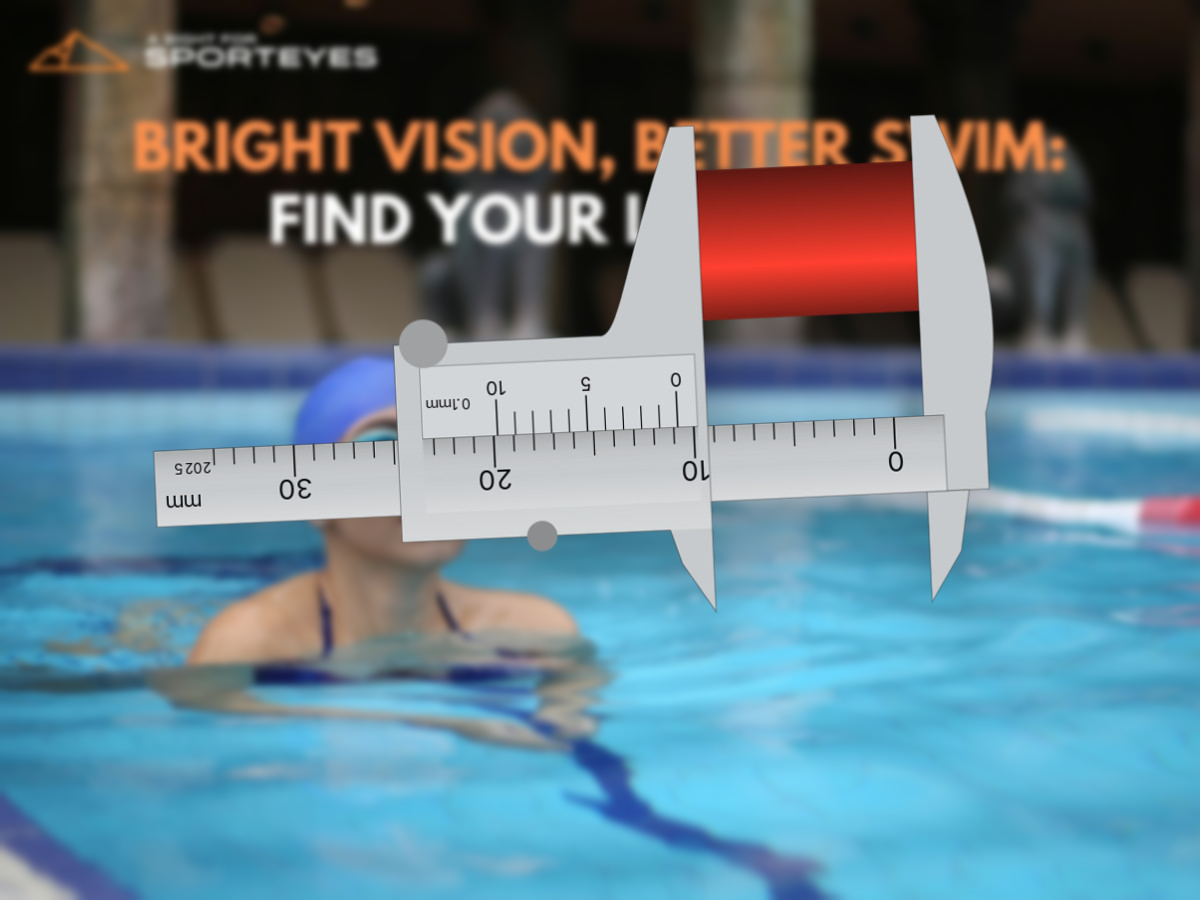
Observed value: 10.8 mm
